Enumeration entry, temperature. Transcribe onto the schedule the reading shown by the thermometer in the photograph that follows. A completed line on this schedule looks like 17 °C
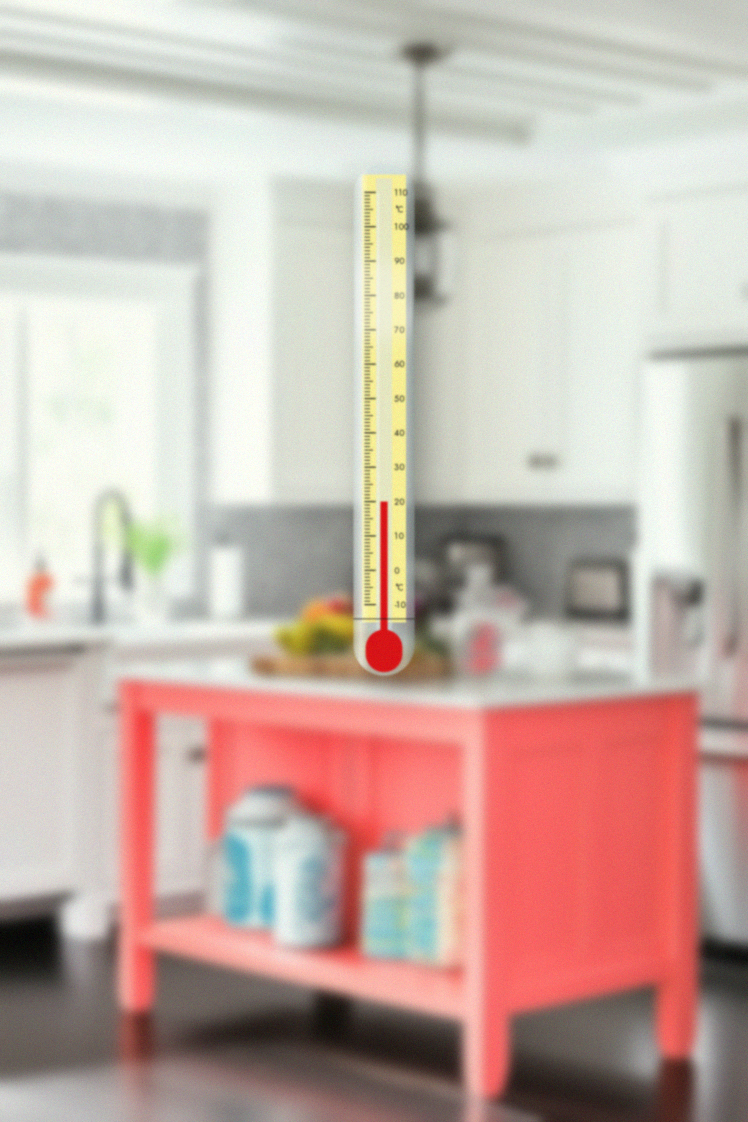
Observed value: 20 °C
